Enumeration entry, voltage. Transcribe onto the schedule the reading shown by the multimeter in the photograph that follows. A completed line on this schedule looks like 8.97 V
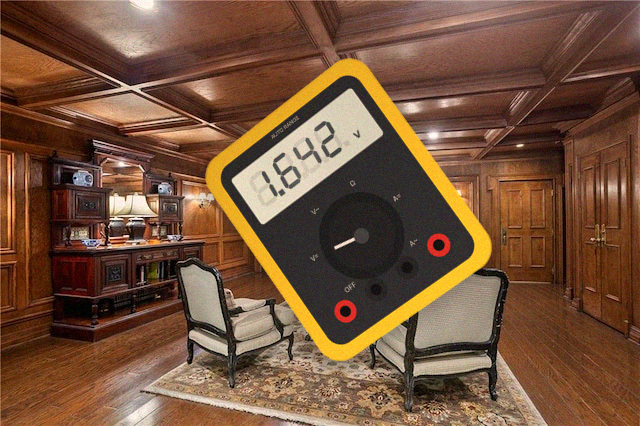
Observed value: 1.642 V
